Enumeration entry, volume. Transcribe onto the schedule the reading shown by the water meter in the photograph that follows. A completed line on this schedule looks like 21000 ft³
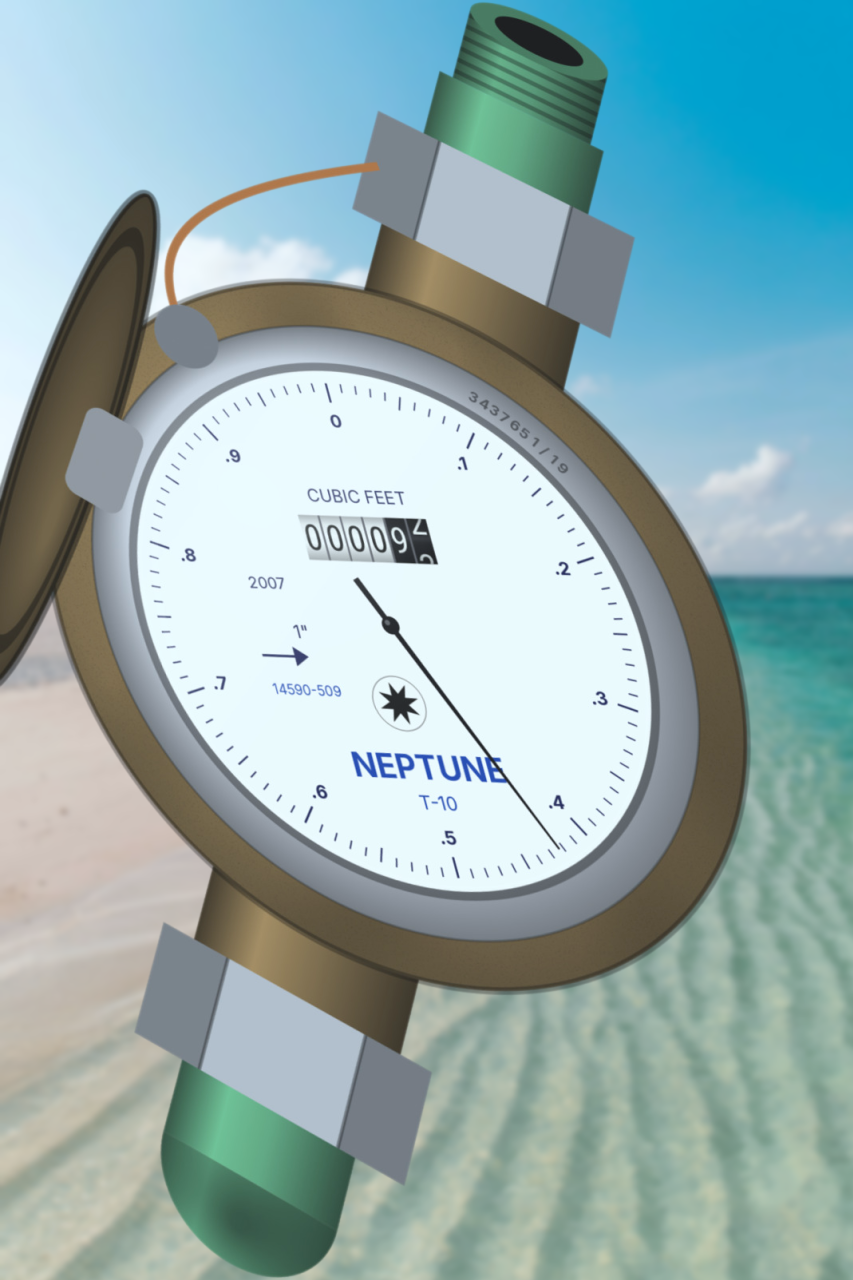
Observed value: 92.42 ft³
